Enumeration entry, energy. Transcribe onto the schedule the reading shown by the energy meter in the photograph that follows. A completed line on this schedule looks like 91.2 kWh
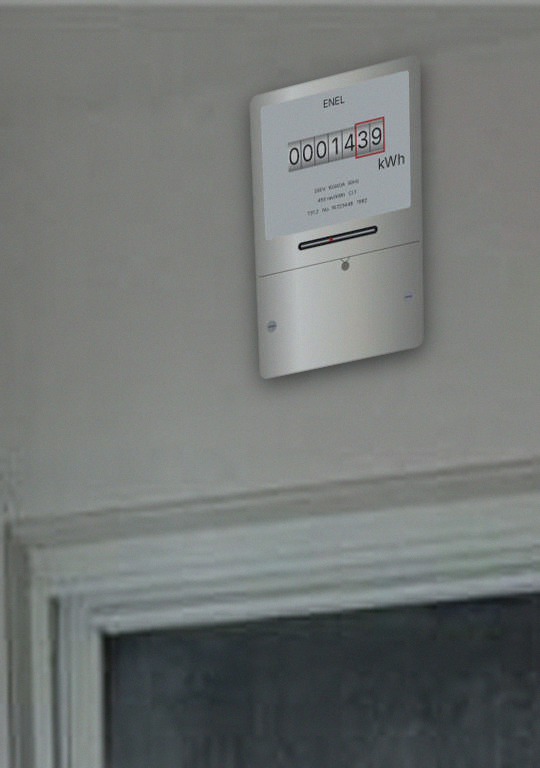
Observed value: 14.39 kWh
